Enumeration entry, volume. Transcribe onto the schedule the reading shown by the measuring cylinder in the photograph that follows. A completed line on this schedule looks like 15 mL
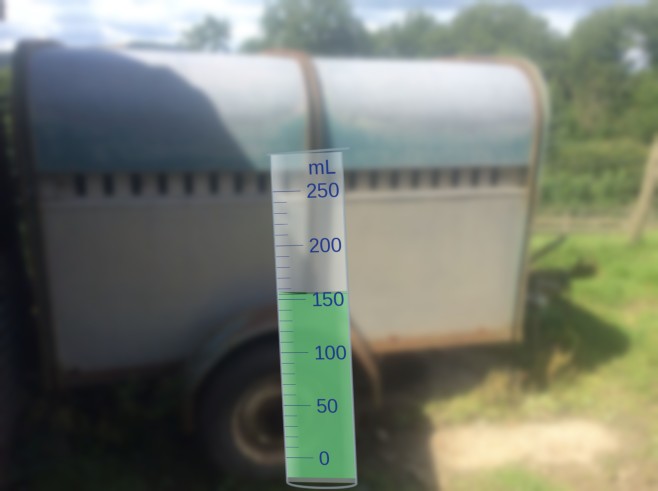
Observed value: 155 mL
